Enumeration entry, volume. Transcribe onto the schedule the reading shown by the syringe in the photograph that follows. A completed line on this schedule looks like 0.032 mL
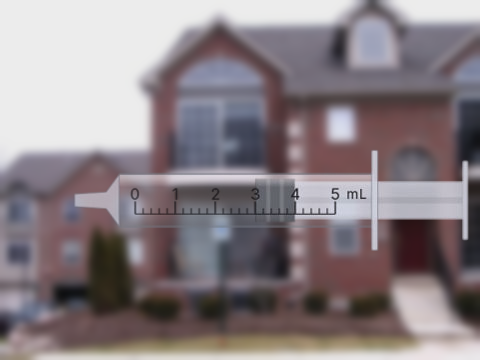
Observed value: 3 mL
